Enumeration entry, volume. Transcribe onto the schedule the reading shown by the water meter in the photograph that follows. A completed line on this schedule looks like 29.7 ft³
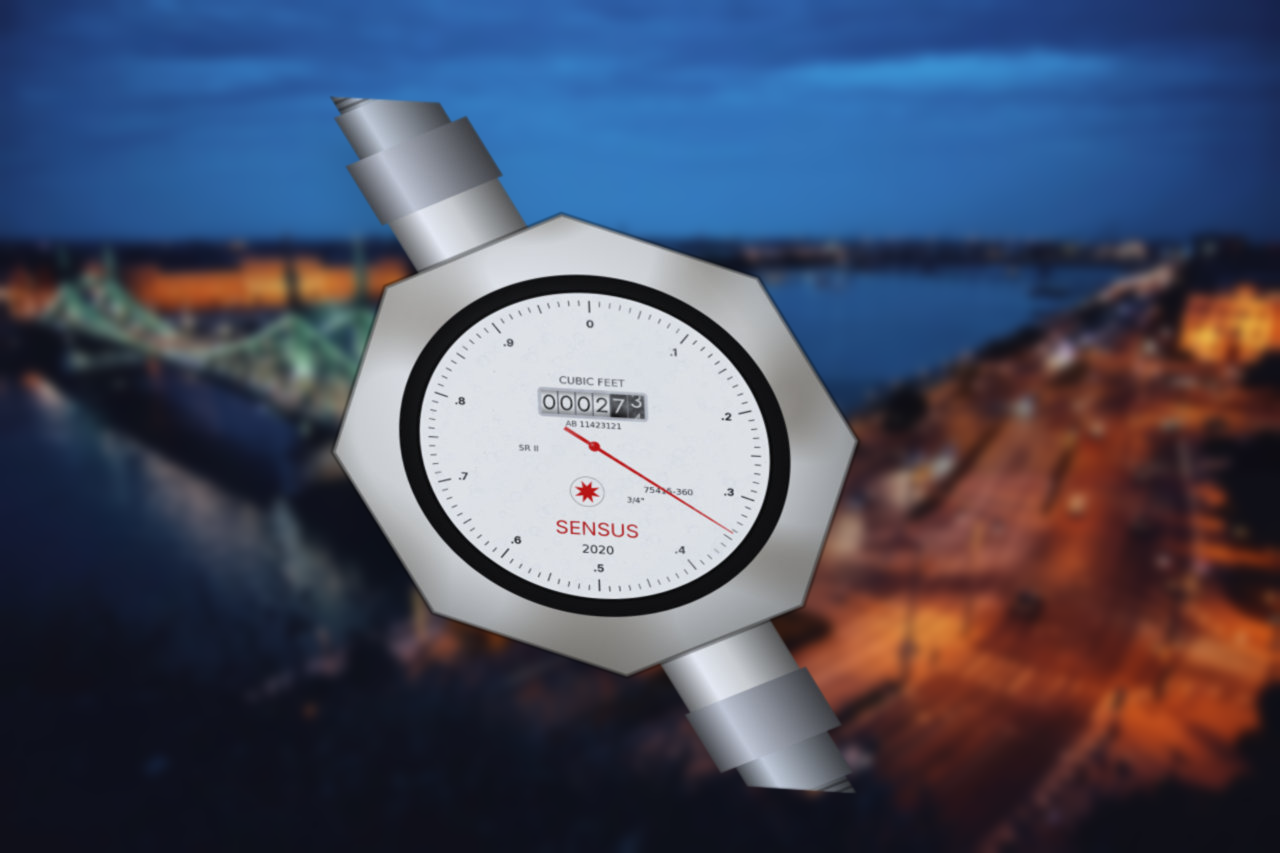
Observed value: 273.34 ft³
